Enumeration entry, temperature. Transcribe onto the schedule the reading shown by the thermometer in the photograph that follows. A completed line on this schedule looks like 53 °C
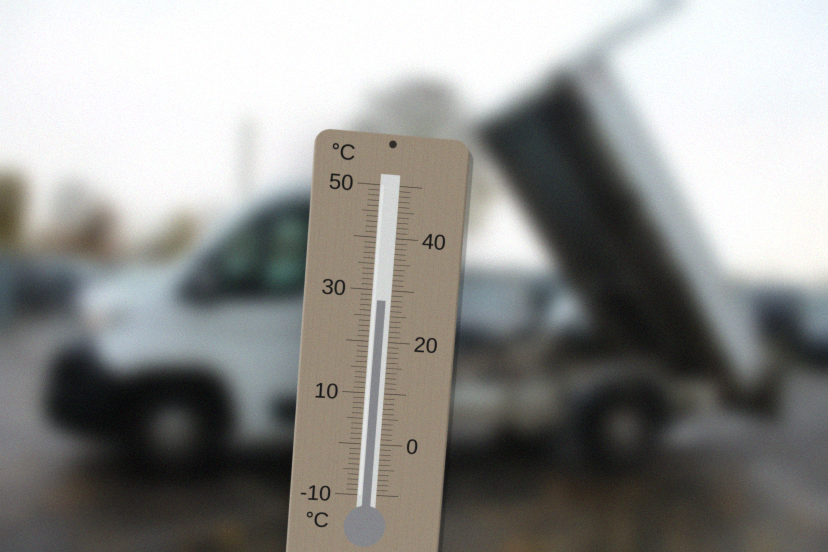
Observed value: 28 °C
